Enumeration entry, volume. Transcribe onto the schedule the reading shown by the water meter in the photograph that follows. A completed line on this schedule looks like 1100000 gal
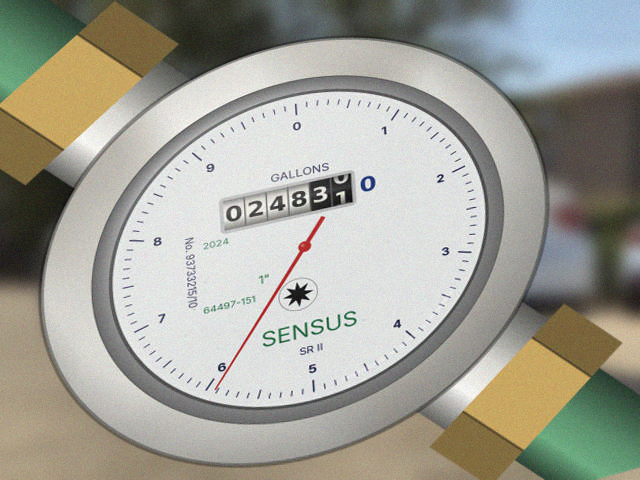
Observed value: 248305.9 gal
